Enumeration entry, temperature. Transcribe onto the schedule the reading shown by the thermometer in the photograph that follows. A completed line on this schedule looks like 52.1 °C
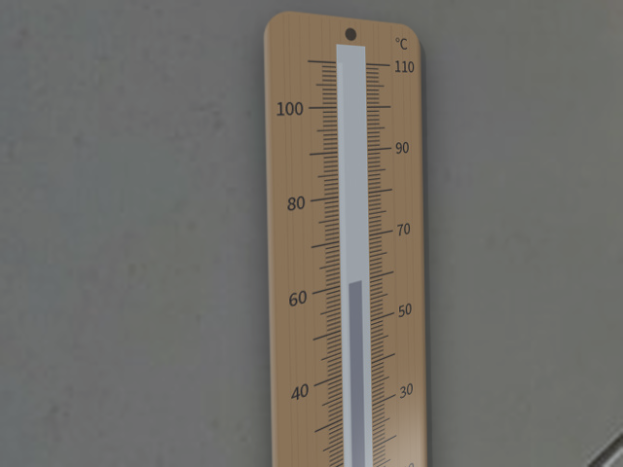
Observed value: 60 °C
